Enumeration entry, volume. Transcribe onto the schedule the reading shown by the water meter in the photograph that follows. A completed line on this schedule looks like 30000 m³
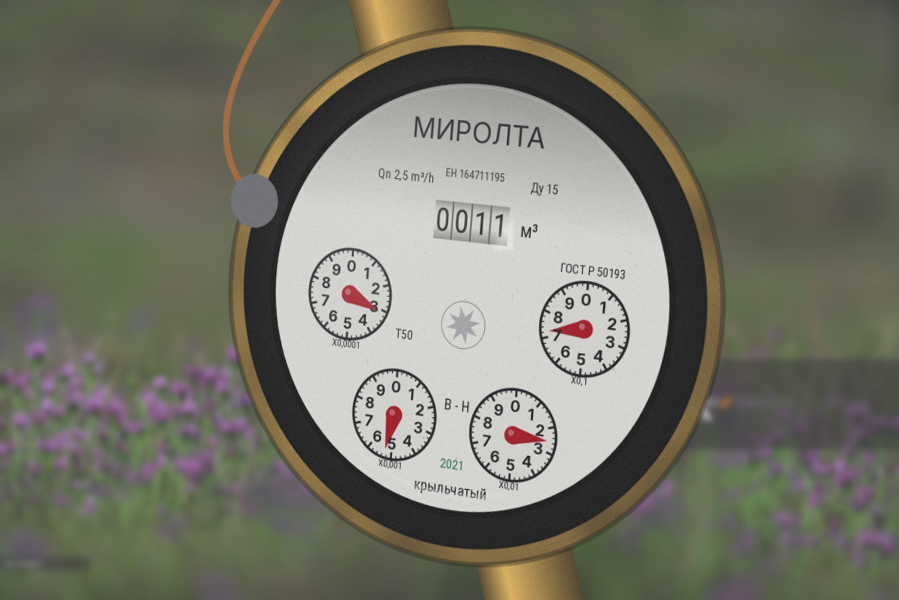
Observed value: 11.7253 m³
